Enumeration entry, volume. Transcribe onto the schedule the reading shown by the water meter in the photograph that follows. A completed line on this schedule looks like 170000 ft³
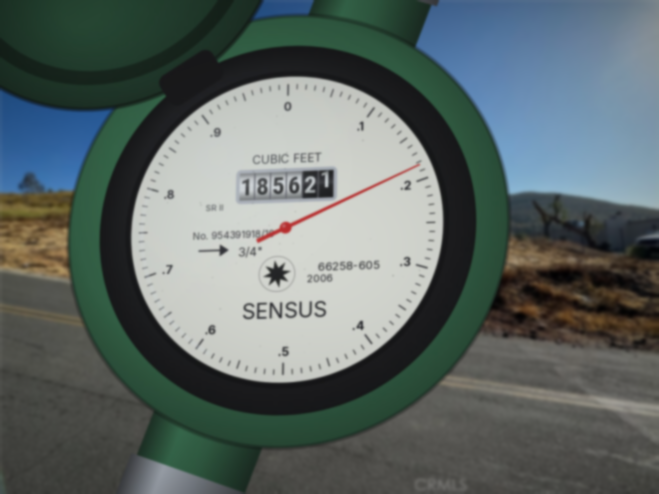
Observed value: 185621.18 ft³
